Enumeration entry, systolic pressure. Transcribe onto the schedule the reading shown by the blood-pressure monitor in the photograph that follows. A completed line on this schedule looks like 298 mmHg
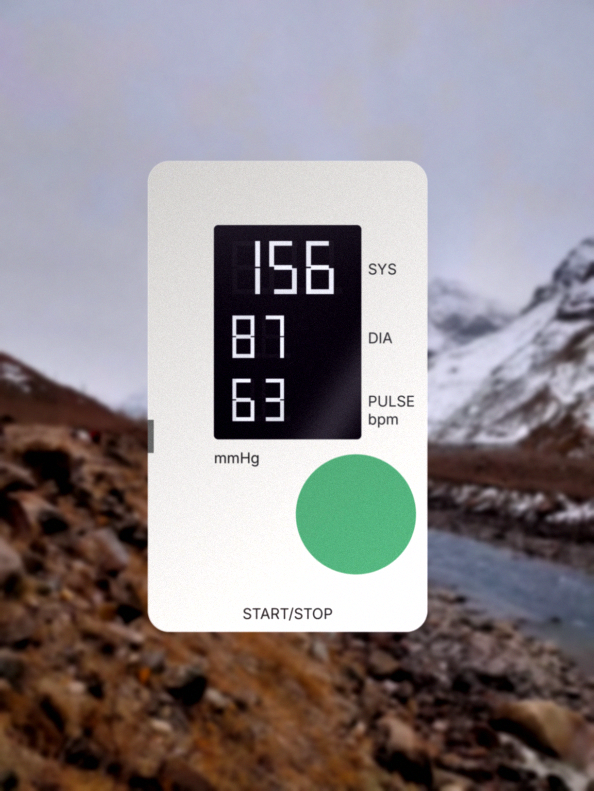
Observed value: 156 mmHg
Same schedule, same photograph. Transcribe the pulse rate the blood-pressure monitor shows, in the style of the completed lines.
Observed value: 63 bpm
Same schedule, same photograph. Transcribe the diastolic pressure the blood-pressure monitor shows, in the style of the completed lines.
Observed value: 87 mmHg
